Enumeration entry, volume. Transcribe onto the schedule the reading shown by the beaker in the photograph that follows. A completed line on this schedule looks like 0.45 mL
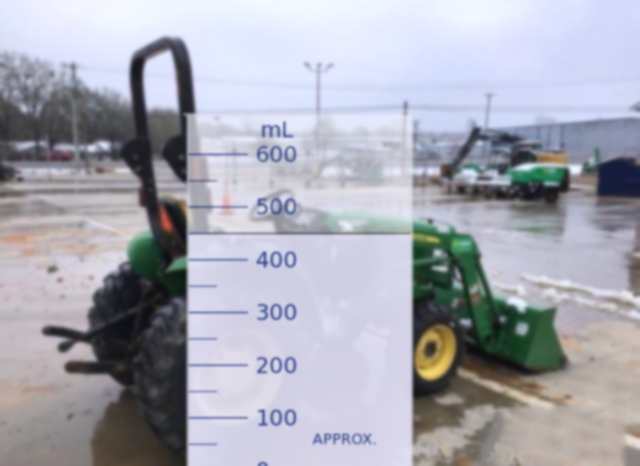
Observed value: 450 mL
